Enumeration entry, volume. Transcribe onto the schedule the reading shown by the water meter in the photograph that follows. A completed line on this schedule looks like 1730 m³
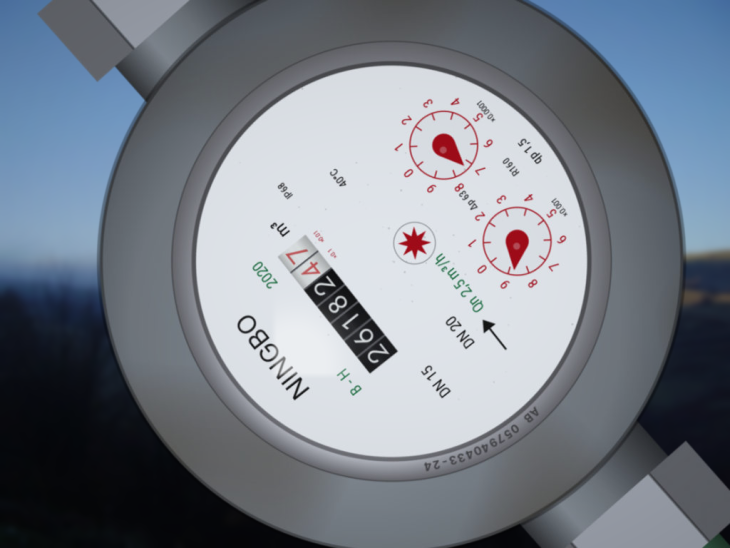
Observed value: 26182.4787 m³
